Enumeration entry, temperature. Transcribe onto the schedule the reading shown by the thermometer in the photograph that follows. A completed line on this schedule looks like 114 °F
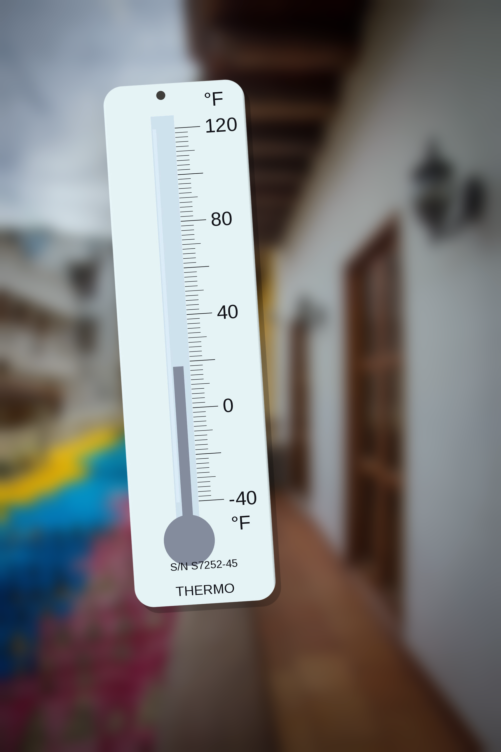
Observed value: 18 °F
